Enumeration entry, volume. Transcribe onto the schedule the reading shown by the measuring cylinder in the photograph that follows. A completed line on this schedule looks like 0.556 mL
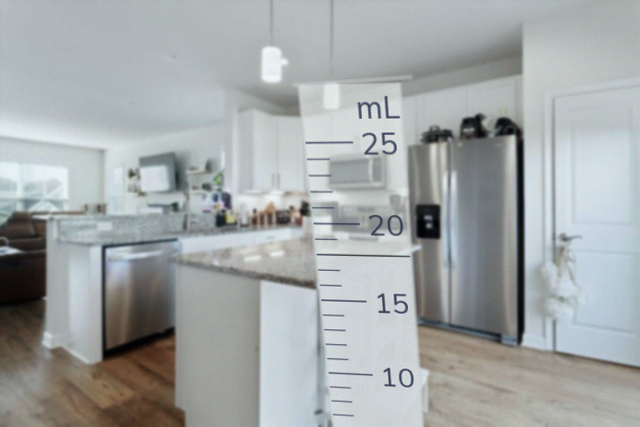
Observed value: 18 mL
